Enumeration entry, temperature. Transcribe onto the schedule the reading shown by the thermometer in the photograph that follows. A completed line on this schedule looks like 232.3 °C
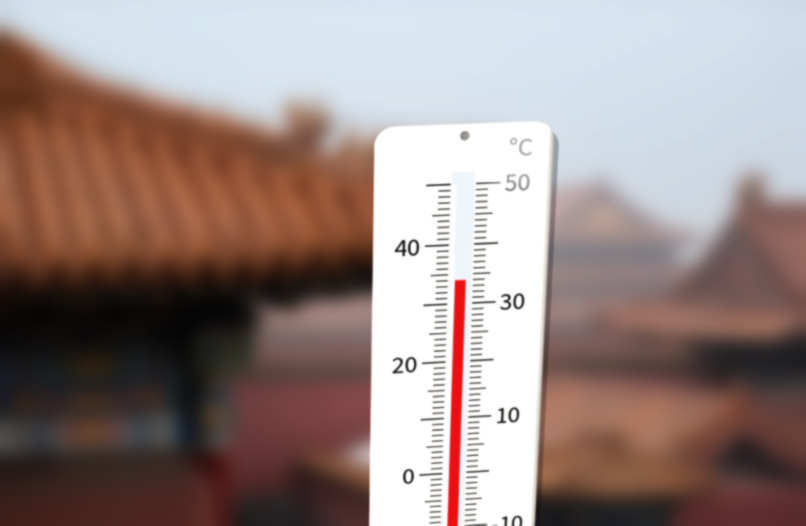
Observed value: 34 °C
